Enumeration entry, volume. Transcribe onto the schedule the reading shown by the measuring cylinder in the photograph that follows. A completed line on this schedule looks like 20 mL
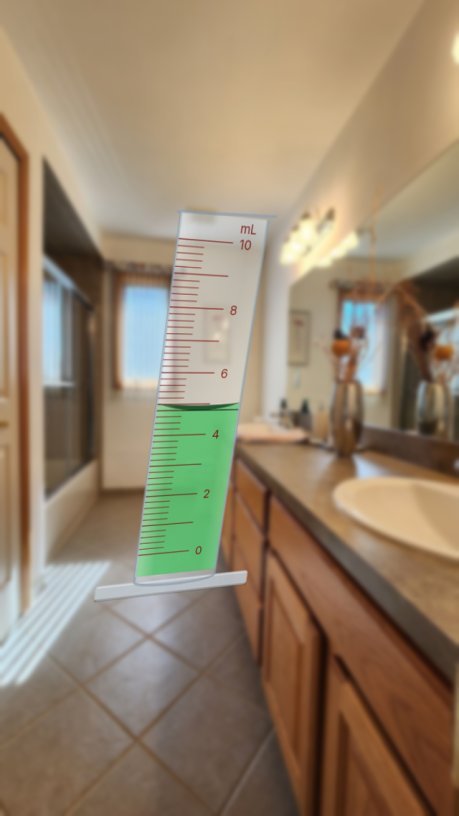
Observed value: 4.8 mL
